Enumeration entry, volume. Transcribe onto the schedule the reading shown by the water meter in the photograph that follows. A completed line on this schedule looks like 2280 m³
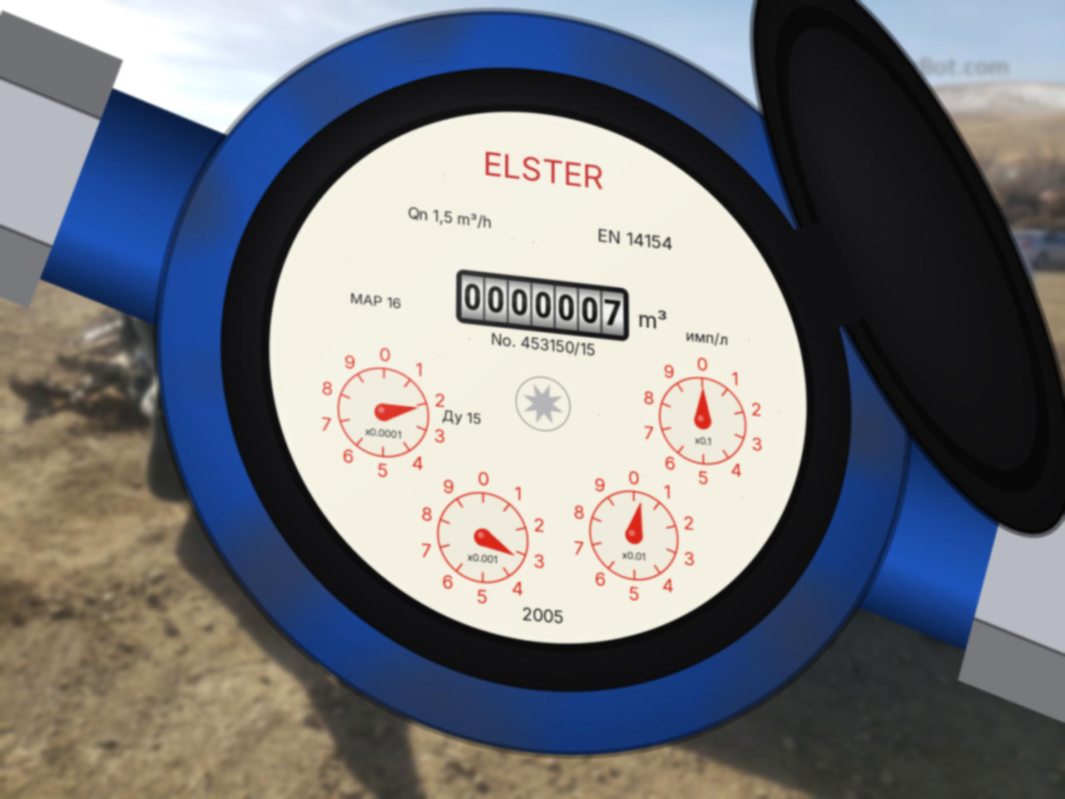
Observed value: 7.0032 m³
